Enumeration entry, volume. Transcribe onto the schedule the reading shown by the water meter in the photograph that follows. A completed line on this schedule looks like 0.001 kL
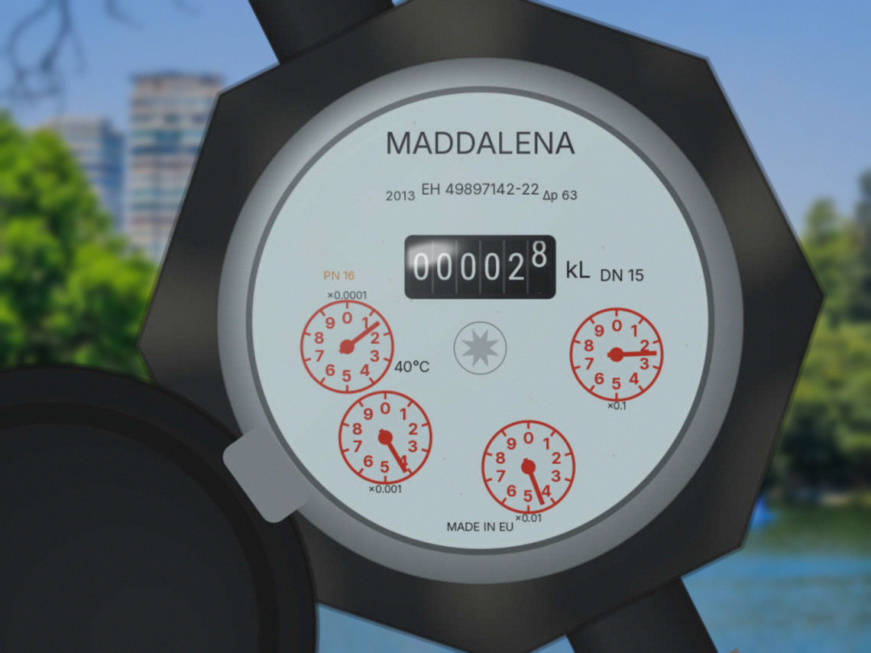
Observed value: 28.2441 kL
